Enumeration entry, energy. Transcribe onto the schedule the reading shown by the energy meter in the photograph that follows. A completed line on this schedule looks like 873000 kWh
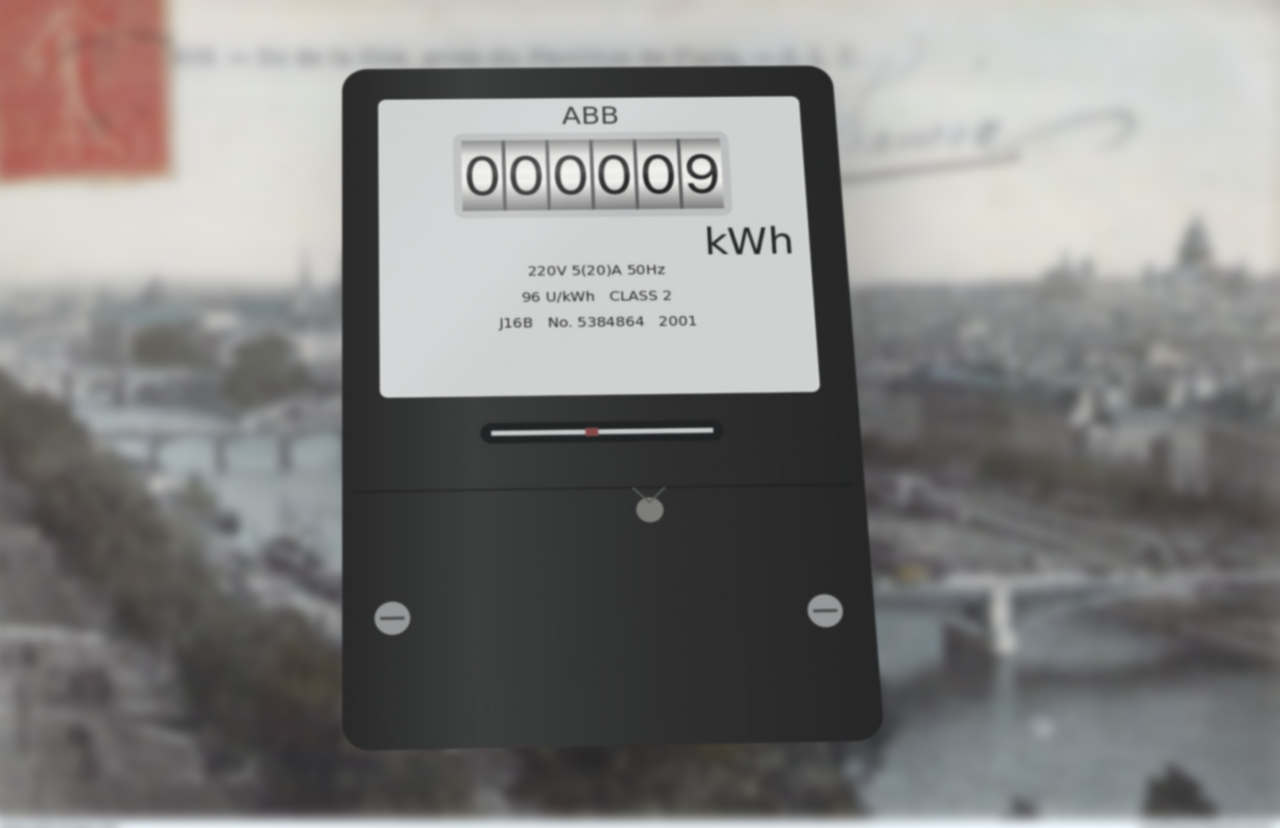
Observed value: 9 kWh
